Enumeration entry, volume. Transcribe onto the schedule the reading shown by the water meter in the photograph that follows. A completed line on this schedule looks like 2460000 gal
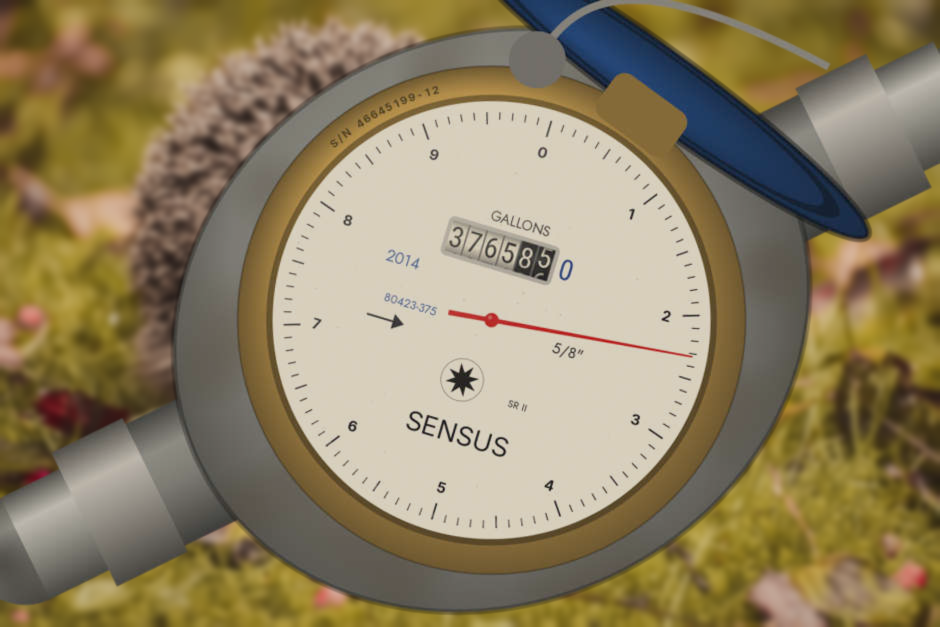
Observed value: 3765852.3 gal
